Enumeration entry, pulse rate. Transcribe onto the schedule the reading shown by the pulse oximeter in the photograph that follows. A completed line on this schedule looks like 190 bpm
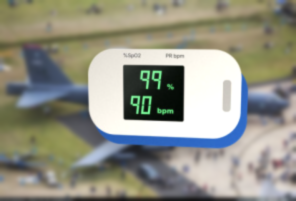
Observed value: 90 bpm
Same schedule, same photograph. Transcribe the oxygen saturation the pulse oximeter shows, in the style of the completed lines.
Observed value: 99 %
